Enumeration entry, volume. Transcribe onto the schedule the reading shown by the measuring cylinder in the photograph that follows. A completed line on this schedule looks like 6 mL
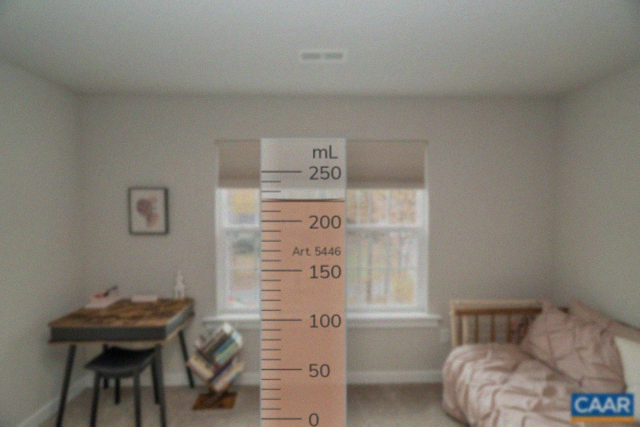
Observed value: 220 mL
